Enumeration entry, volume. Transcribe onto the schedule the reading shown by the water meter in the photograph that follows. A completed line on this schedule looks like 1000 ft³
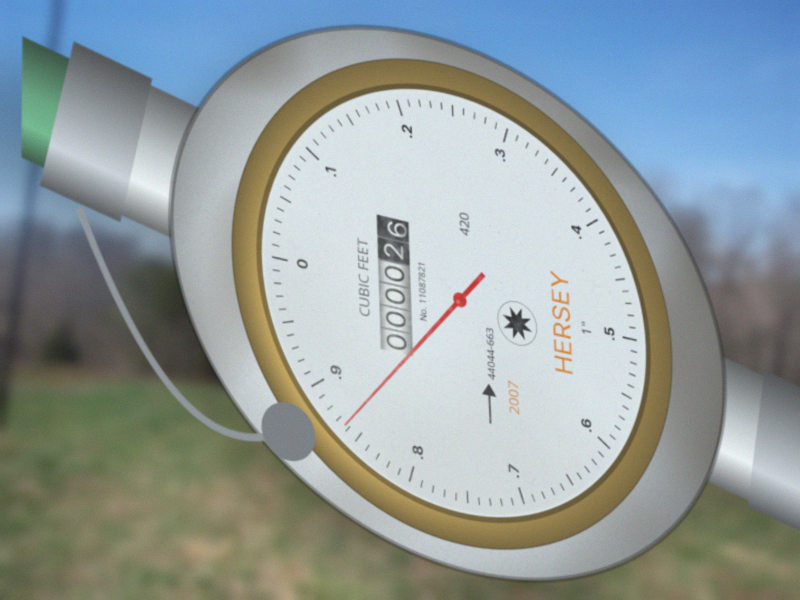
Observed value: 25.86 ft³
